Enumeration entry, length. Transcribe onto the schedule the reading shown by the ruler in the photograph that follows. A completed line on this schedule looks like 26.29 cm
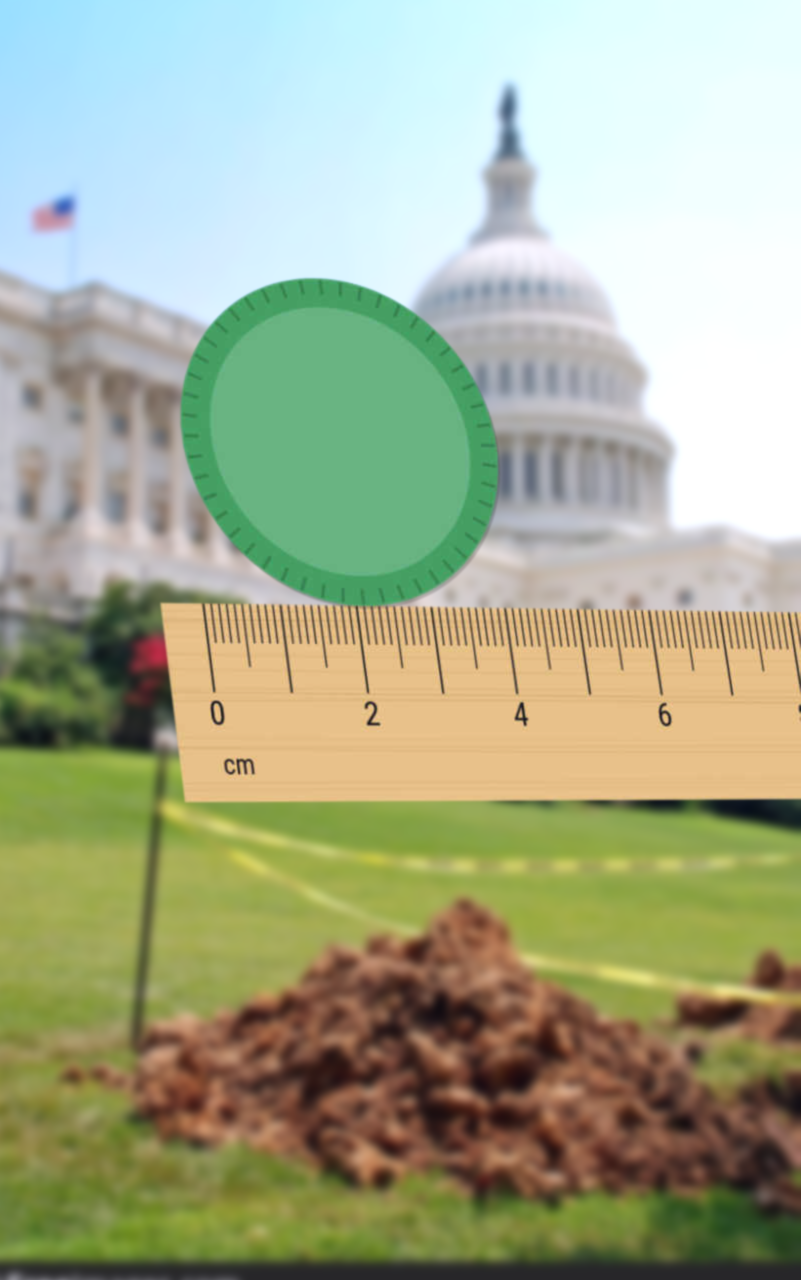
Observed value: 4.2 cm
